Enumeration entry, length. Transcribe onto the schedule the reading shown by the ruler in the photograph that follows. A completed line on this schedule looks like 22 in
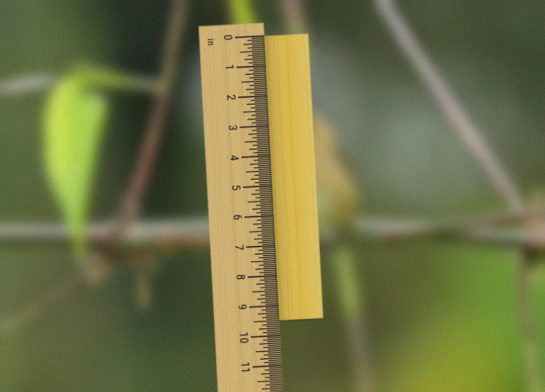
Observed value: 9.5 in
